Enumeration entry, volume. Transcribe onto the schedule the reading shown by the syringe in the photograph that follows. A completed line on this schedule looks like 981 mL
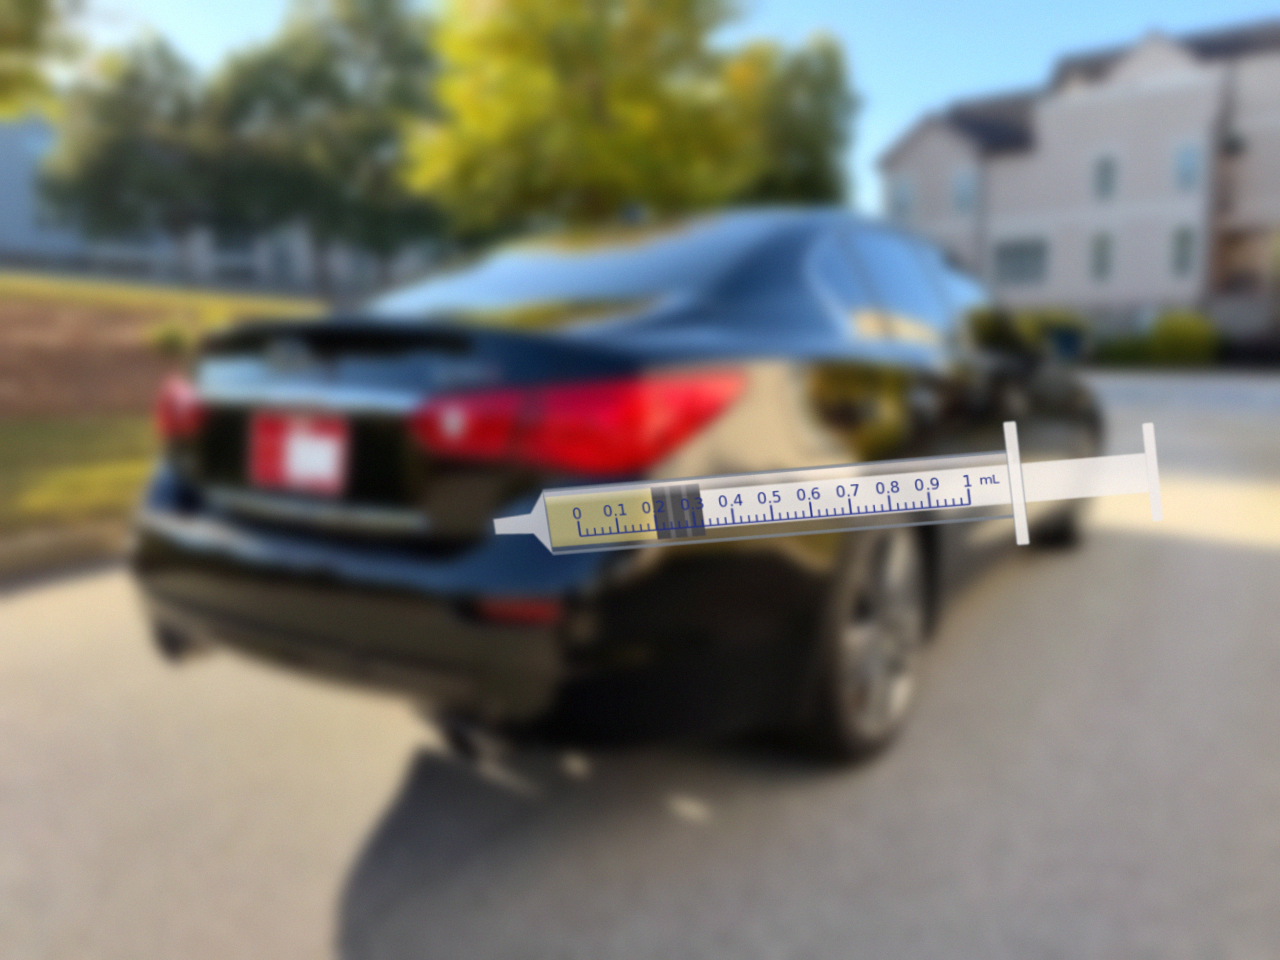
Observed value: 0.2 mL
